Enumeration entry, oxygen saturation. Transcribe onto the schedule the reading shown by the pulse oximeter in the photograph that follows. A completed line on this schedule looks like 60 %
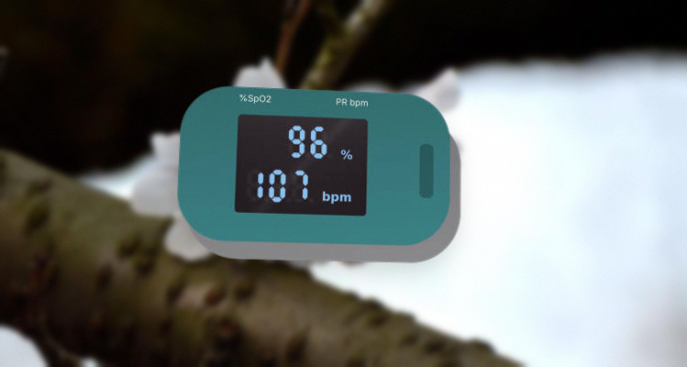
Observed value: 96 %
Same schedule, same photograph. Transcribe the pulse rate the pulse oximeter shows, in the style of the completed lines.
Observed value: 107 bpm
